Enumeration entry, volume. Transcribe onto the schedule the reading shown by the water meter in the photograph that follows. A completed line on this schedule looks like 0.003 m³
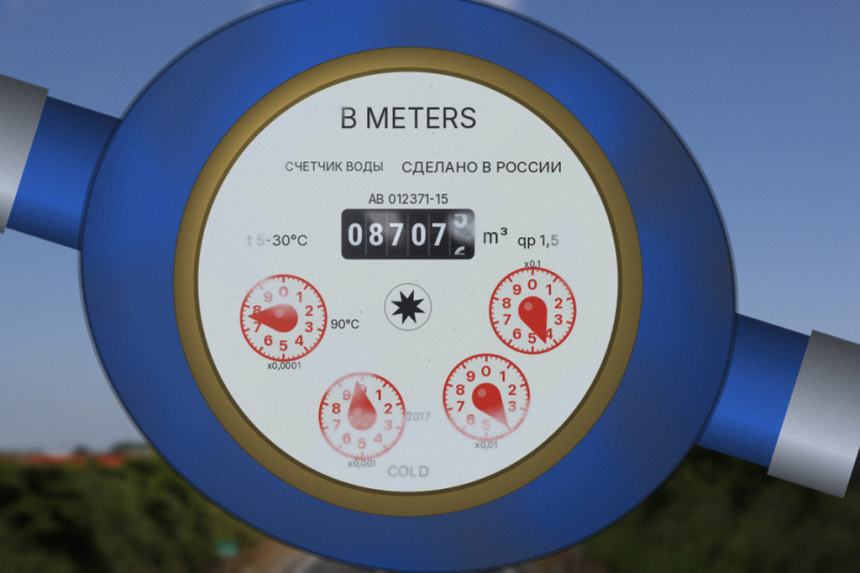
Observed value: 87075.4397 m³
